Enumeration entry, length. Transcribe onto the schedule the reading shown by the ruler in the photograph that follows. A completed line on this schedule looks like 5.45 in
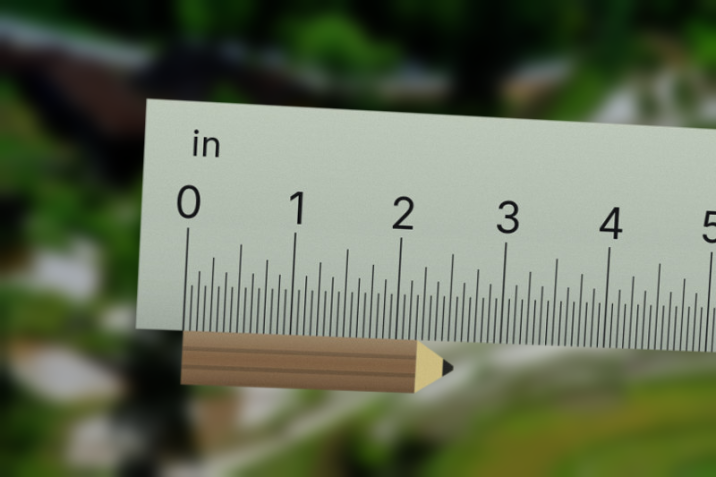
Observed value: 2.5625 in
